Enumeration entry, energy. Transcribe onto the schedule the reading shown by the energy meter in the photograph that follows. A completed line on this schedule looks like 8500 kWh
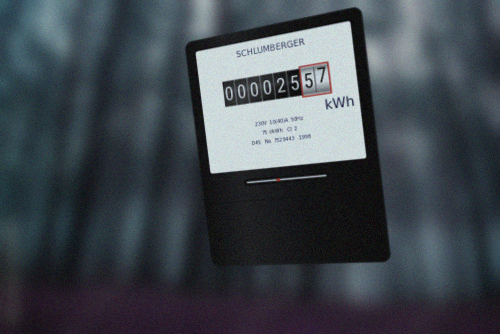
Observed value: 25.57 kWh
